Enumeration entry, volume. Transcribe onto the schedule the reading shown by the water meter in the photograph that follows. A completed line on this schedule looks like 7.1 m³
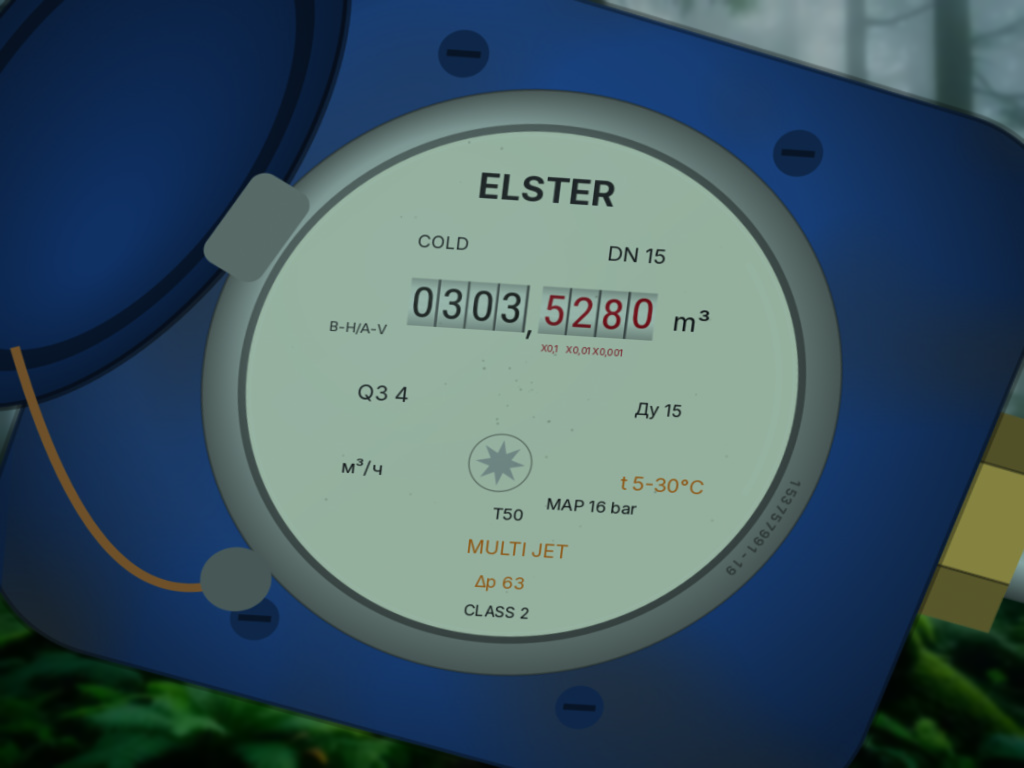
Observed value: 303.5280 m³
